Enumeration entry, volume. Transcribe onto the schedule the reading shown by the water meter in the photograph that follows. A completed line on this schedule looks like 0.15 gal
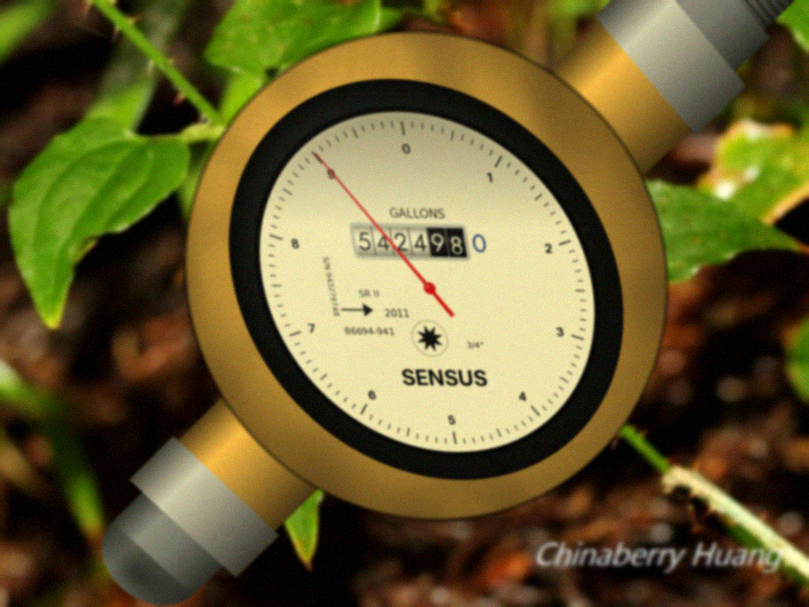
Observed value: 5424979.0 gal
